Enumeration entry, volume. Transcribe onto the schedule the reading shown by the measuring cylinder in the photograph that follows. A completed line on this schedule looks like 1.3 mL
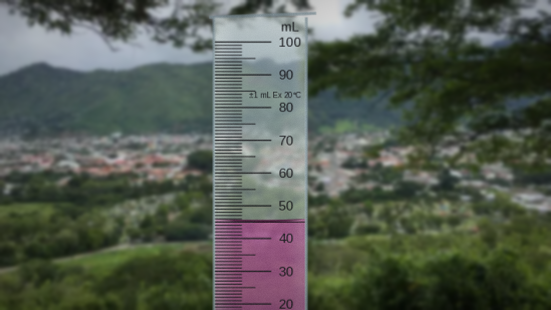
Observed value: 45 mL
